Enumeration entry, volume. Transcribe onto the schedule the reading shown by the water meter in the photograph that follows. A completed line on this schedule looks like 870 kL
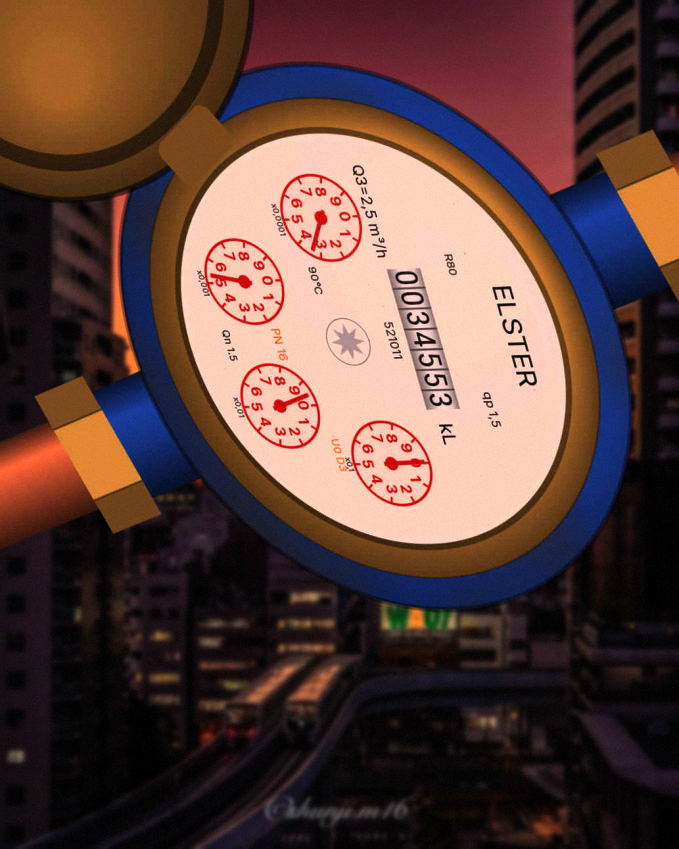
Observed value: 34552.9953 kL
